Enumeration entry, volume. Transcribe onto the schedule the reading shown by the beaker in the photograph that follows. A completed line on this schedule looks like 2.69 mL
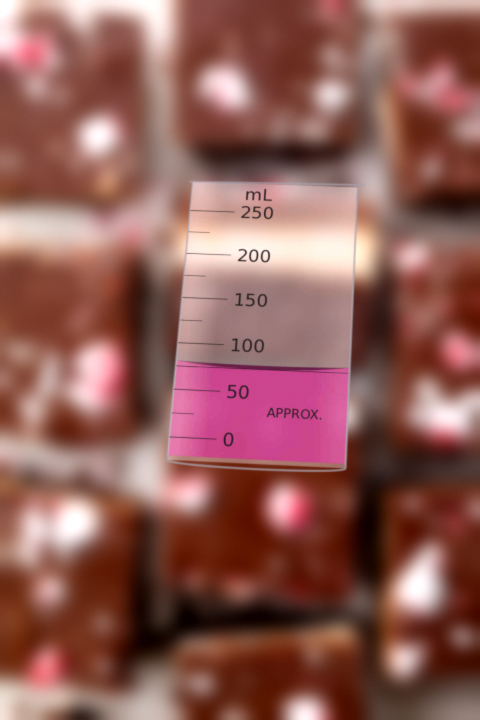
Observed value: 75 mL
